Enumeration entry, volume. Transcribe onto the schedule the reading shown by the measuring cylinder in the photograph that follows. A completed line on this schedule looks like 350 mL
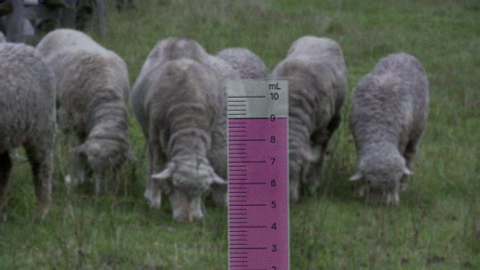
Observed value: 9 mL
